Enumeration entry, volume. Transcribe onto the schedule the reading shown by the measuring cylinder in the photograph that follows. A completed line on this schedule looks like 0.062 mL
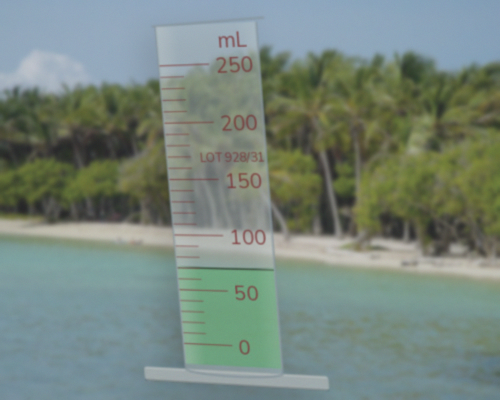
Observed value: 70 mL
